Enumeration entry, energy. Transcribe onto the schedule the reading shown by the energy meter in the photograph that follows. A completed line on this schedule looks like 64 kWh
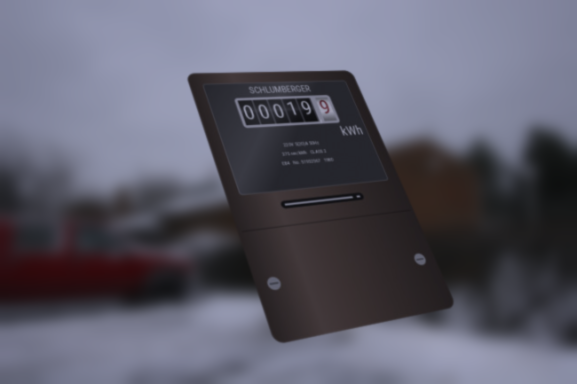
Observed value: 19.9 kWh
